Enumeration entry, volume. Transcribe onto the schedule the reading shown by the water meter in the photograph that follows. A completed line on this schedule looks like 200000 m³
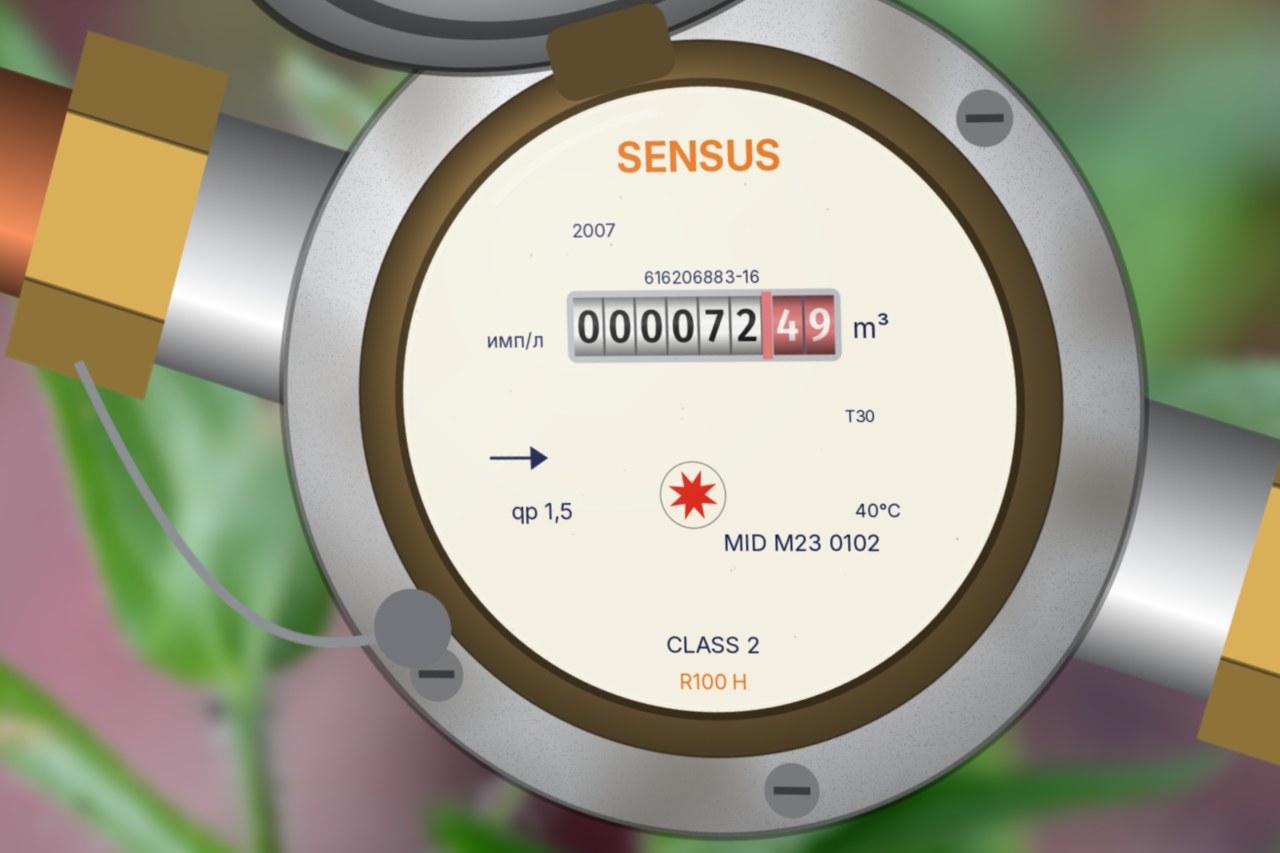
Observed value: 72.49 m³
